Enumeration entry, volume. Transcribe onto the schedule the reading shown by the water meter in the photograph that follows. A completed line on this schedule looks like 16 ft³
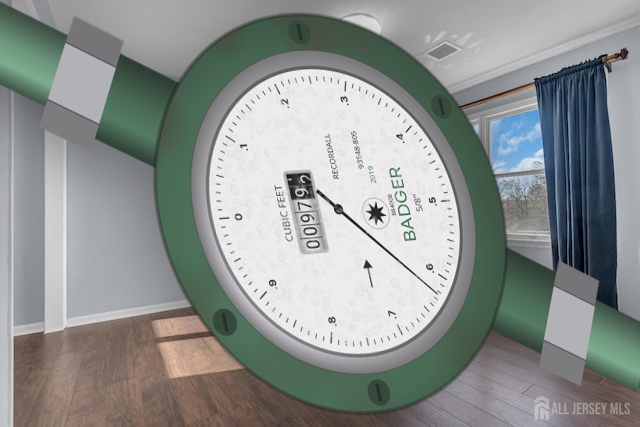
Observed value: 9791.62 ft³
